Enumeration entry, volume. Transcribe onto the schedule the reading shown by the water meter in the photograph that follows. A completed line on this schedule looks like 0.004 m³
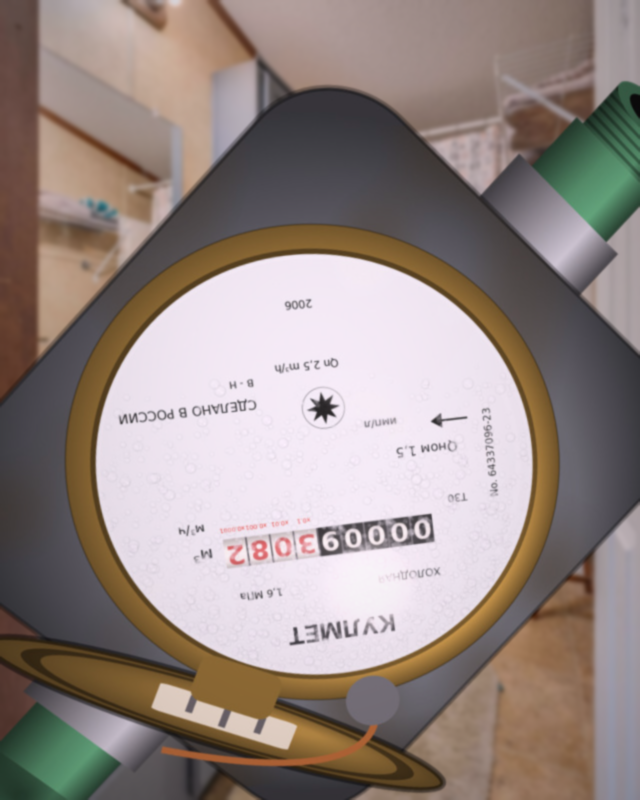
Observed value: 9.3082 m³
